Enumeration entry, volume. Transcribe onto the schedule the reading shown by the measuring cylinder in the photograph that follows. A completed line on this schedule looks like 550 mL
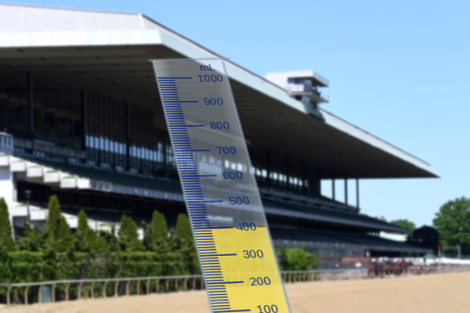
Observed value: 400 mL
